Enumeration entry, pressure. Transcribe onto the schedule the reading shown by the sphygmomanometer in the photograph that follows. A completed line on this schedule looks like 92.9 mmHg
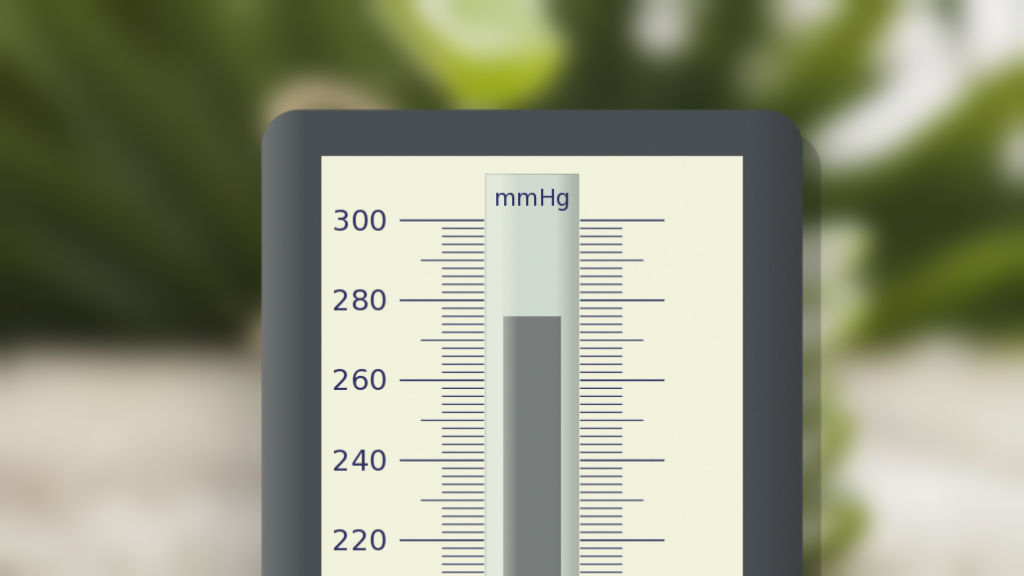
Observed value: 276 mmHg
